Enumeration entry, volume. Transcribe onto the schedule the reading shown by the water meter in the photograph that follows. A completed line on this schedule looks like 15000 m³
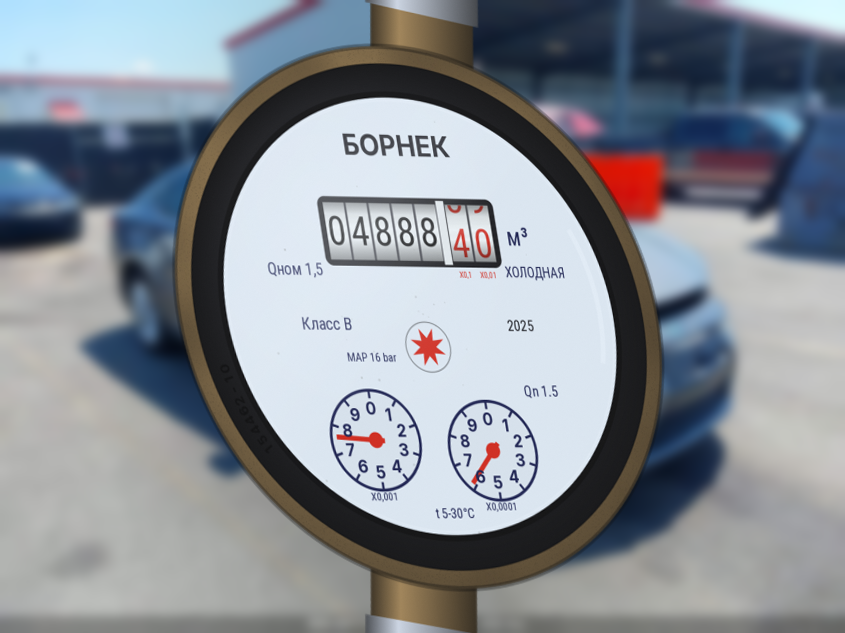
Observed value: 4888.3976 m³
